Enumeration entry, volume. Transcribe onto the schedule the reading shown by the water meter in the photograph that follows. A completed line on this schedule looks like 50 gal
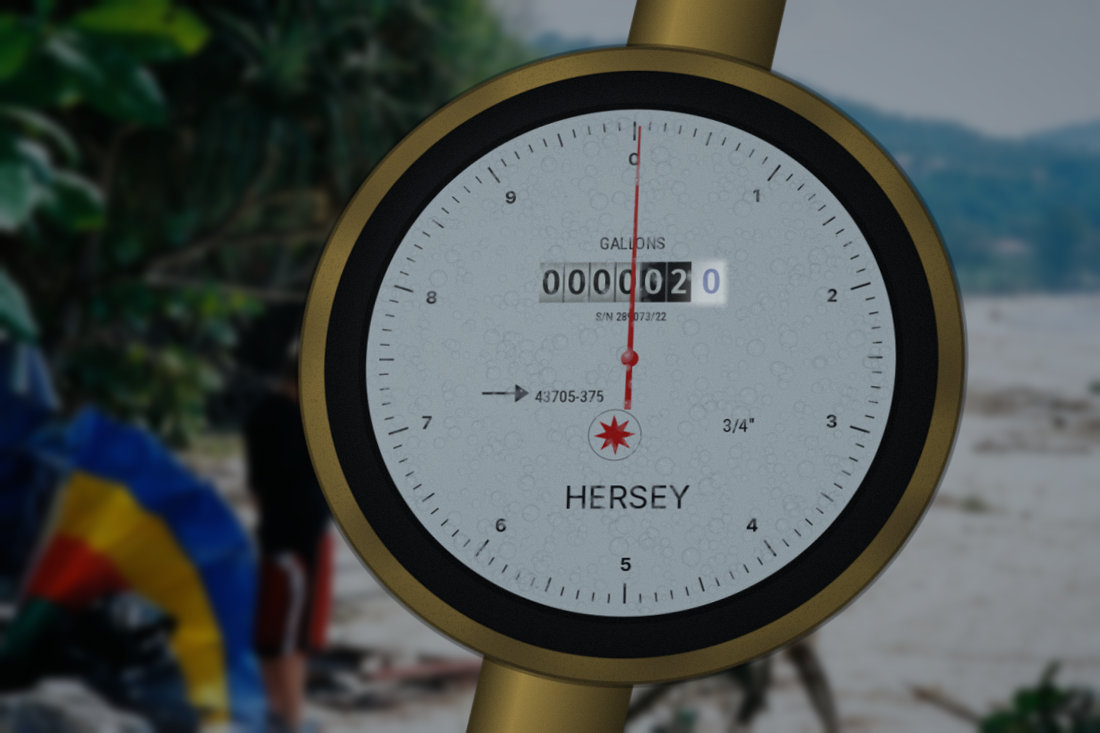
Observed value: 20.0 gal
